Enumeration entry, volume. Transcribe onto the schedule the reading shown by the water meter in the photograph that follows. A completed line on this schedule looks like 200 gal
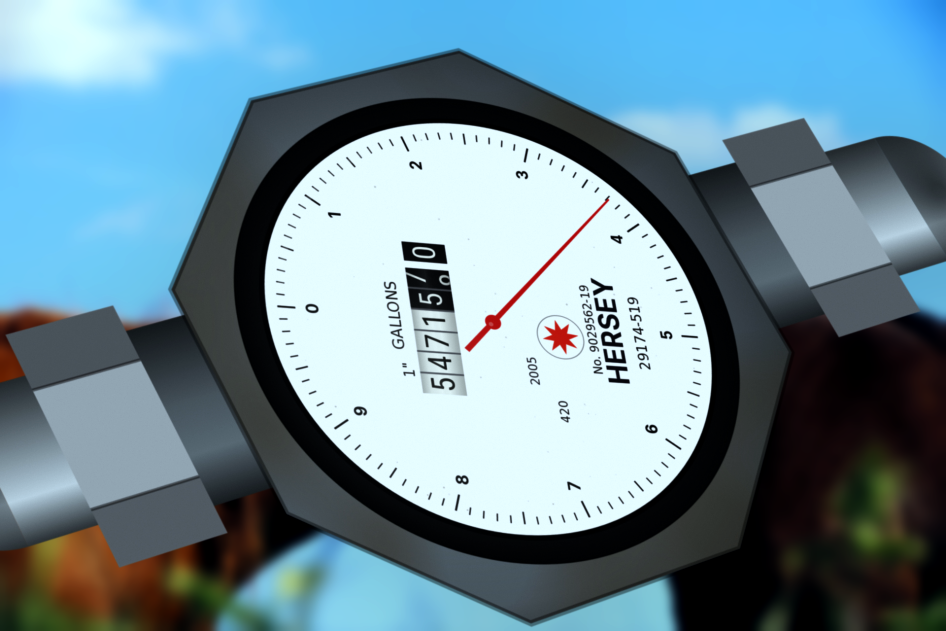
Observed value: 5471573.7 gal
